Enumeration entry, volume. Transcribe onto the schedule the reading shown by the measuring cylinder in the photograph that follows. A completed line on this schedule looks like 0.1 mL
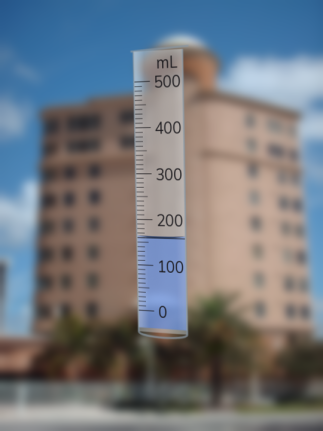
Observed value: 160 mL
